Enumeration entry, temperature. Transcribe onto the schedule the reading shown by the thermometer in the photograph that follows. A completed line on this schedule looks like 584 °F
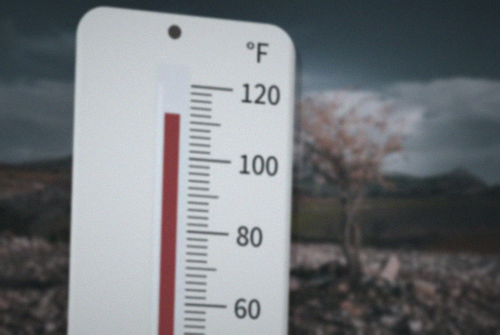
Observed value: 112 °F
